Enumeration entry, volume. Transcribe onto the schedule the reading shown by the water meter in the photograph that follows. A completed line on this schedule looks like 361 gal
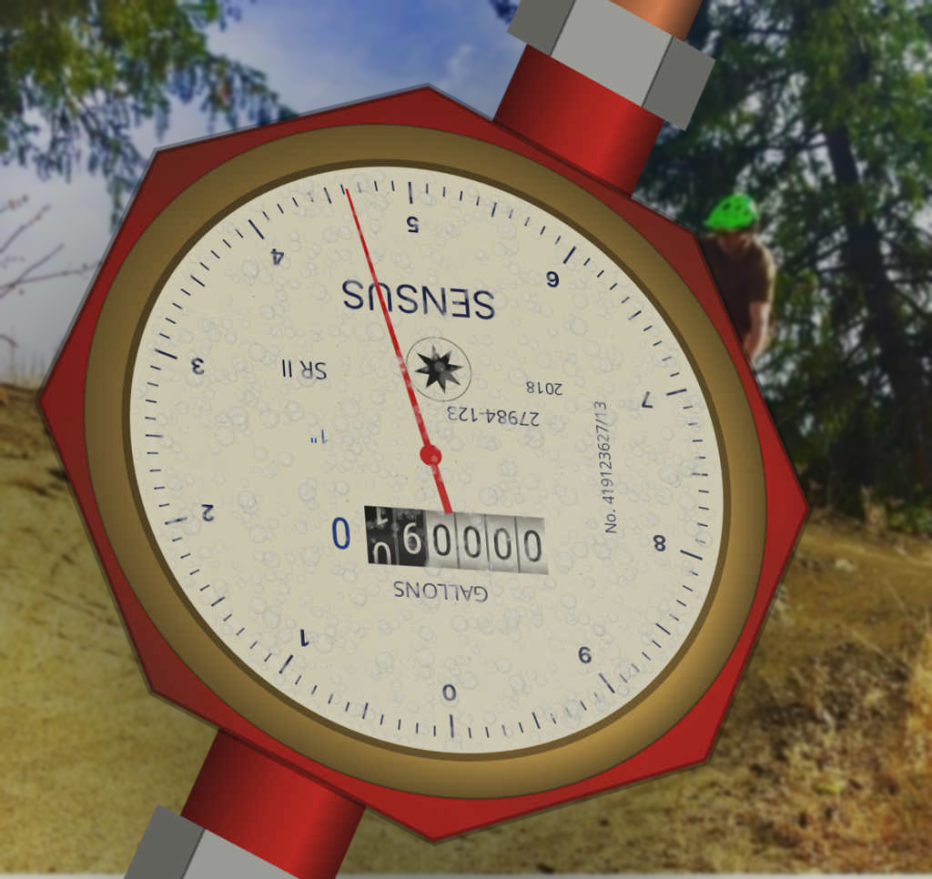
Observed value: 904.6 gal
